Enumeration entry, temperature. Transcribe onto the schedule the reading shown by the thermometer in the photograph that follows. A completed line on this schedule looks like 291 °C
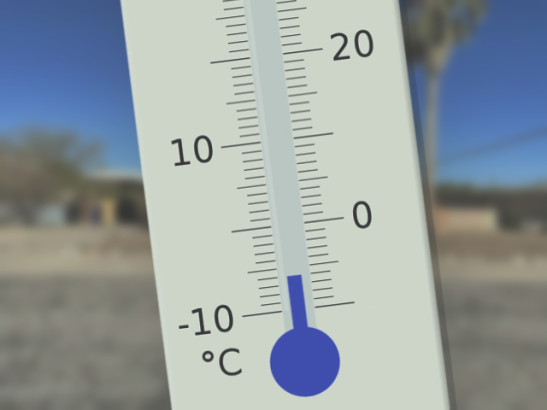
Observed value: -6 °C
